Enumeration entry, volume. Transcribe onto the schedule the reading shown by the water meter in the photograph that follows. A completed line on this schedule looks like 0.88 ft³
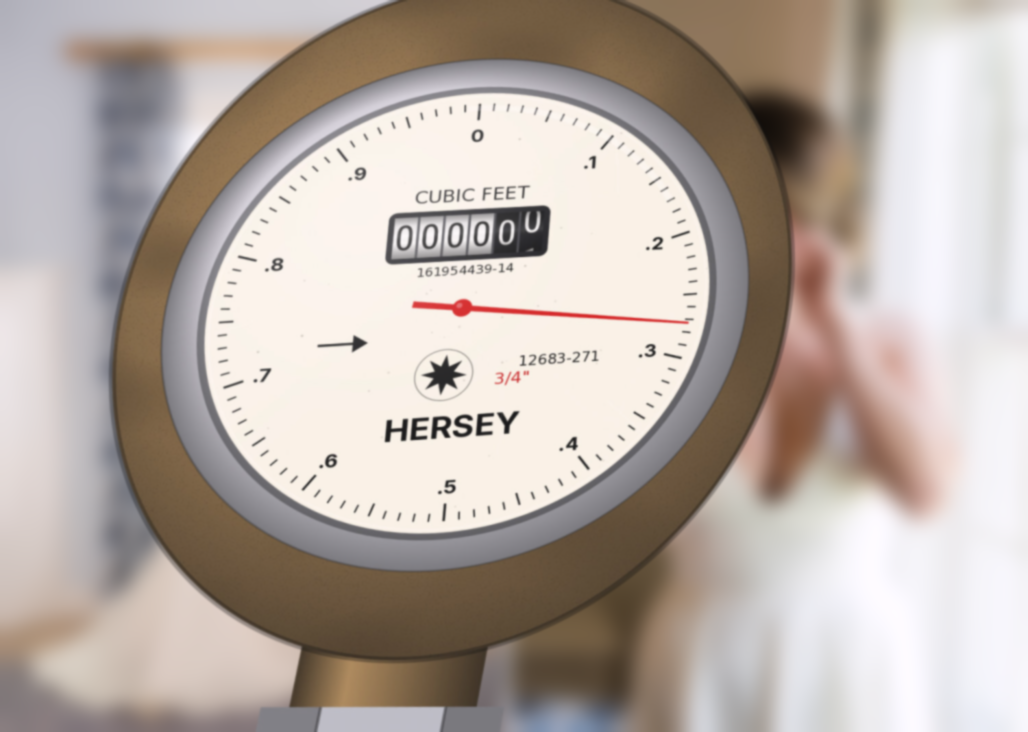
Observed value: 0.27 ft³
